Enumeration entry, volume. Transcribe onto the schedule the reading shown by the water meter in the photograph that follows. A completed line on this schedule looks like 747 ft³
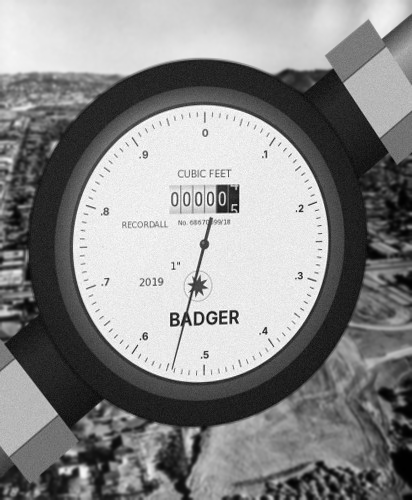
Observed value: 4.54 ft³
